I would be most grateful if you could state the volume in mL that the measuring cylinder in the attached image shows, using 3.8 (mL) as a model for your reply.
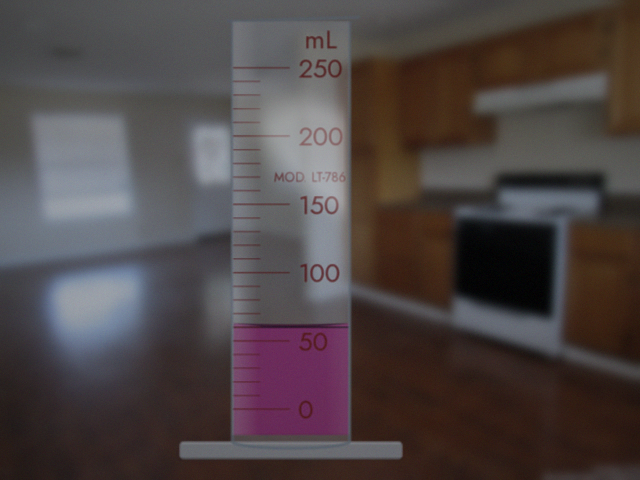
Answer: 60 (mL)
